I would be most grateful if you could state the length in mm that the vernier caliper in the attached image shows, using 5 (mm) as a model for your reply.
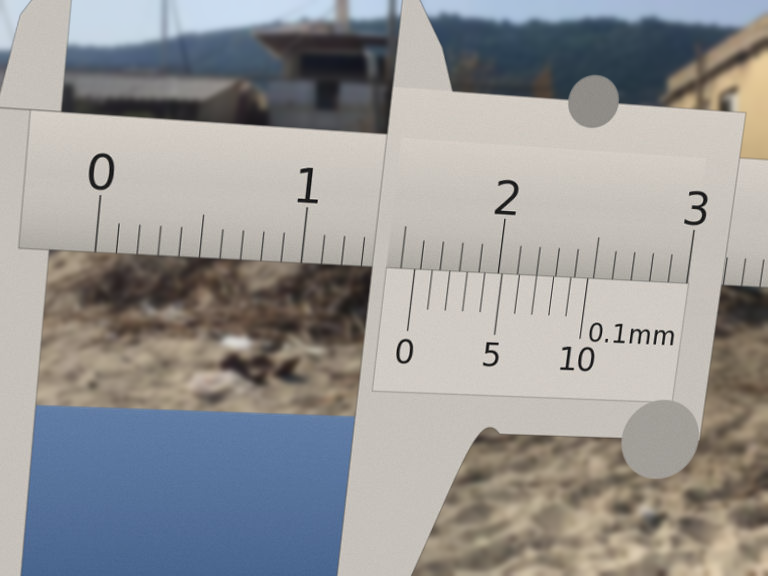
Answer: 15.7 (mm)
